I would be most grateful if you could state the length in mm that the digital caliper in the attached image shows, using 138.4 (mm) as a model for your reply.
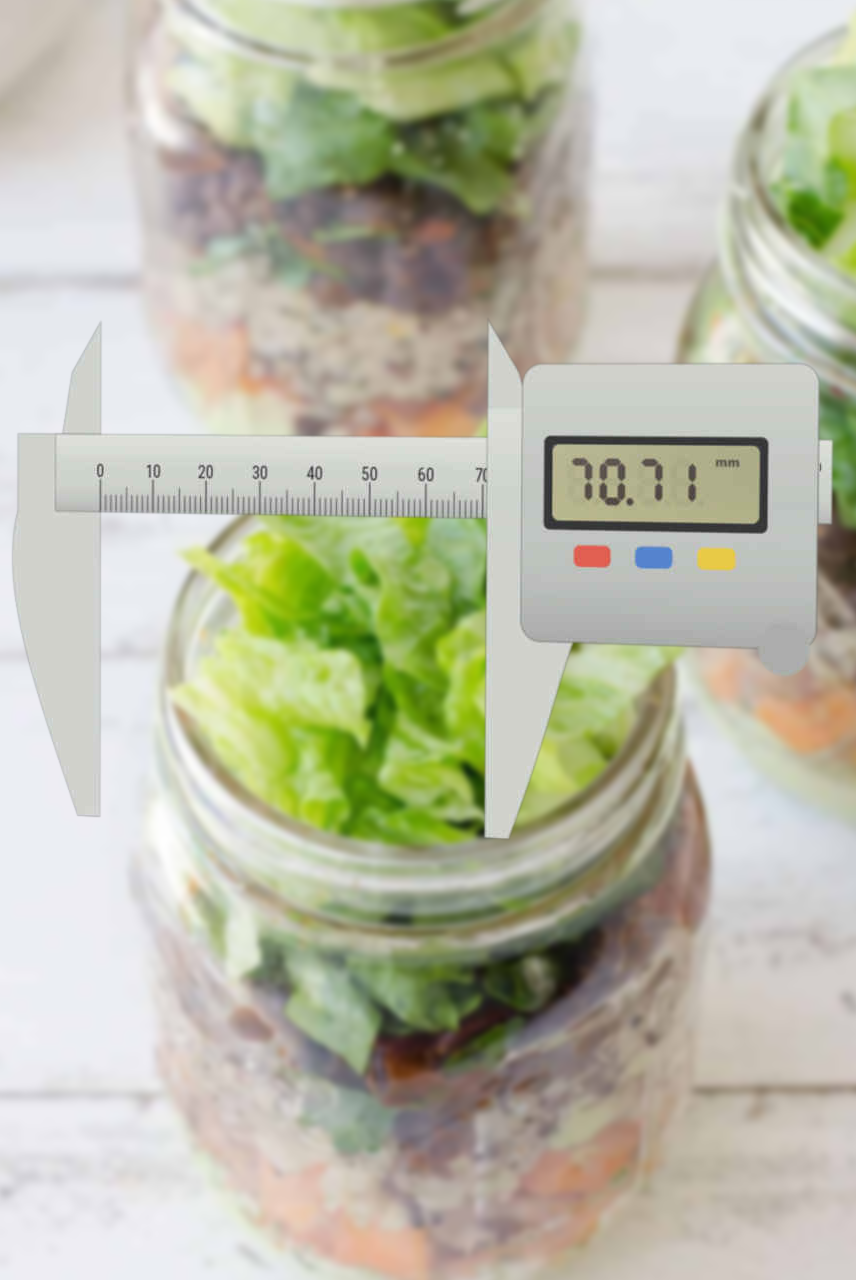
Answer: 70.71 (mm)
